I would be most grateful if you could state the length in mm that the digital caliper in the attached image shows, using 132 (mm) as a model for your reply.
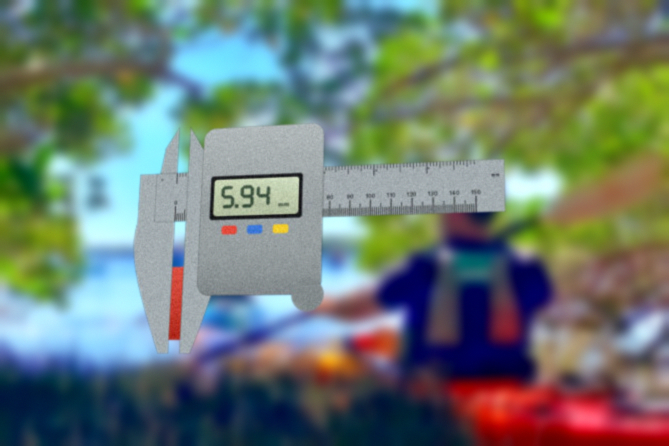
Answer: 5.94 (mm)
